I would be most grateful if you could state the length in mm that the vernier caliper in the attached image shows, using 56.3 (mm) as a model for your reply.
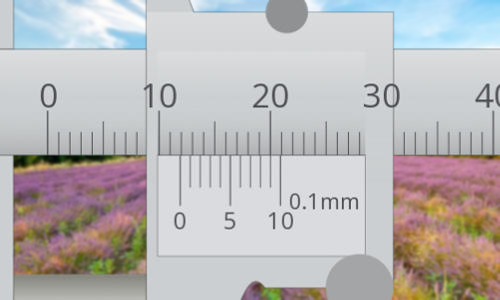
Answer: 11.9 (mm)
